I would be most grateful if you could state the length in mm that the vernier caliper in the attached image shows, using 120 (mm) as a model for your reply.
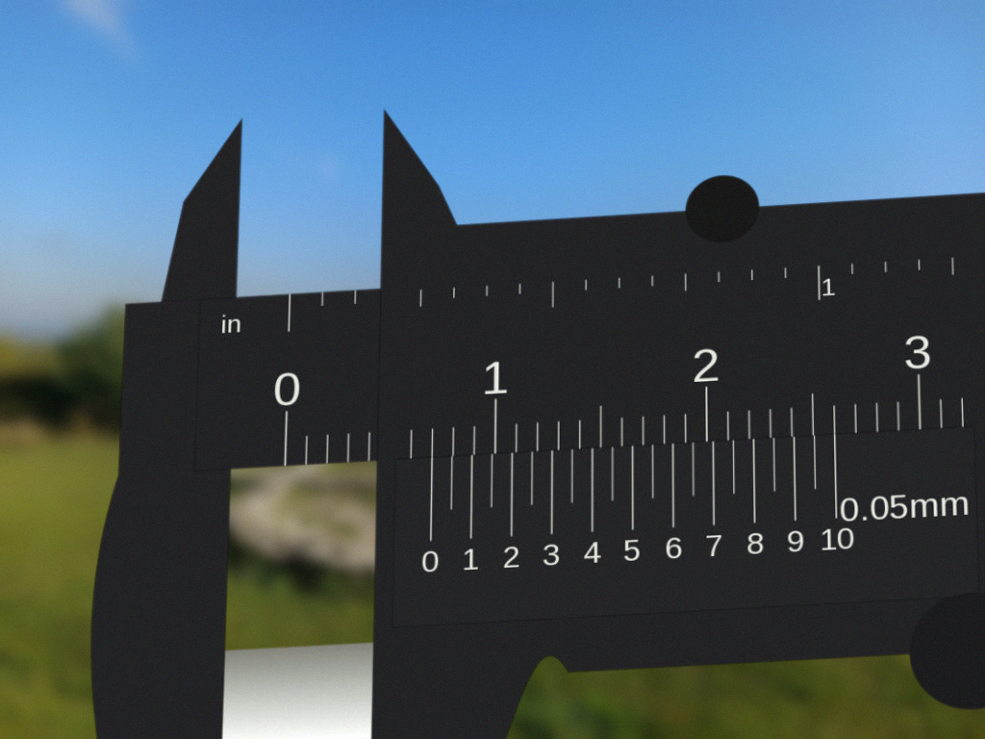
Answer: 7.0 (mm)
